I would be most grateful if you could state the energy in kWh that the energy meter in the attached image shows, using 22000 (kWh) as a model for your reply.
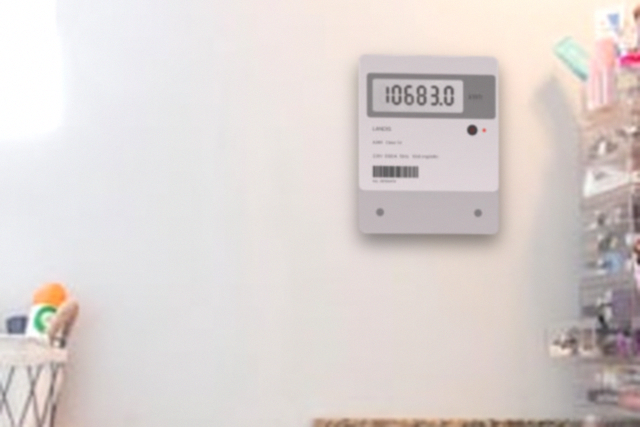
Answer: 10683.0 (kWh)
